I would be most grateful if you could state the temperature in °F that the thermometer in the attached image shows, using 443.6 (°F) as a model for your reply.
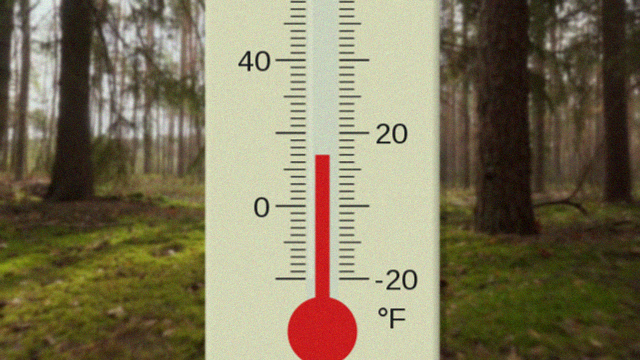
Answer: 14 (°F)
